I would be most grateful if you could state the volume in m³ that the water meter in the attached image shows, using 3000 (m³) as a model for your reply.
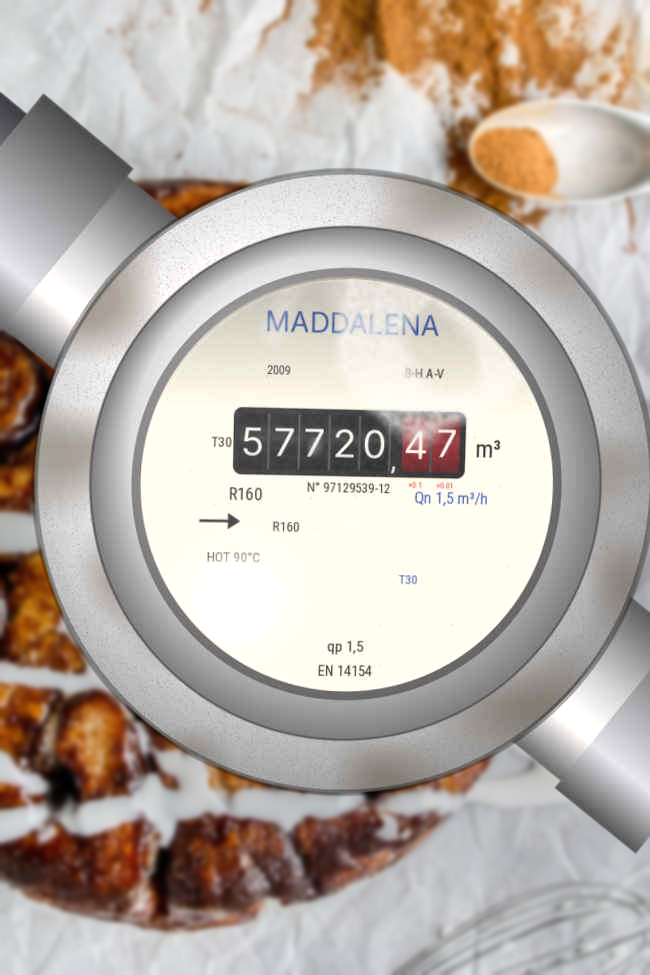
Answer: 57720.47 (m³)
